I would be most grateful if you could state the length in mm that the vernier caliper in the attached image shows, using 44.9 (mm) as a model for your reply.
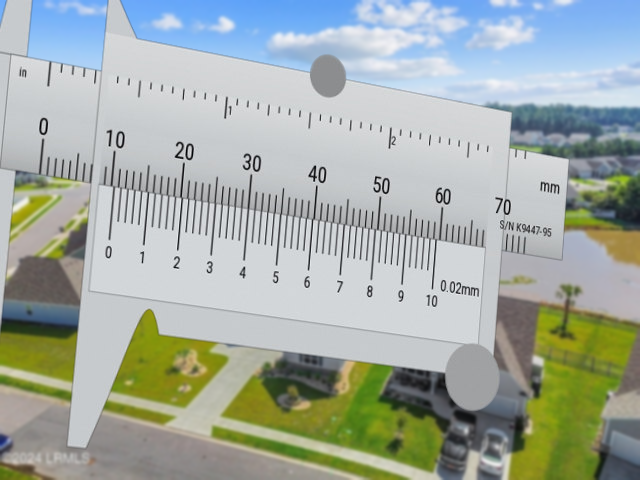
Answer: 10.4 (mm)
